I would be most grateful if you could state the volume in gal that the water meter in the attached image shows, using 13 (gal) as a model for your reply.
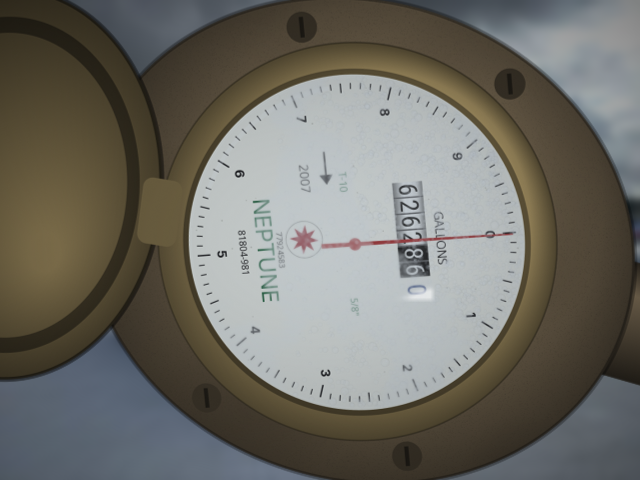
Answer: 6262860.0 (gal)
